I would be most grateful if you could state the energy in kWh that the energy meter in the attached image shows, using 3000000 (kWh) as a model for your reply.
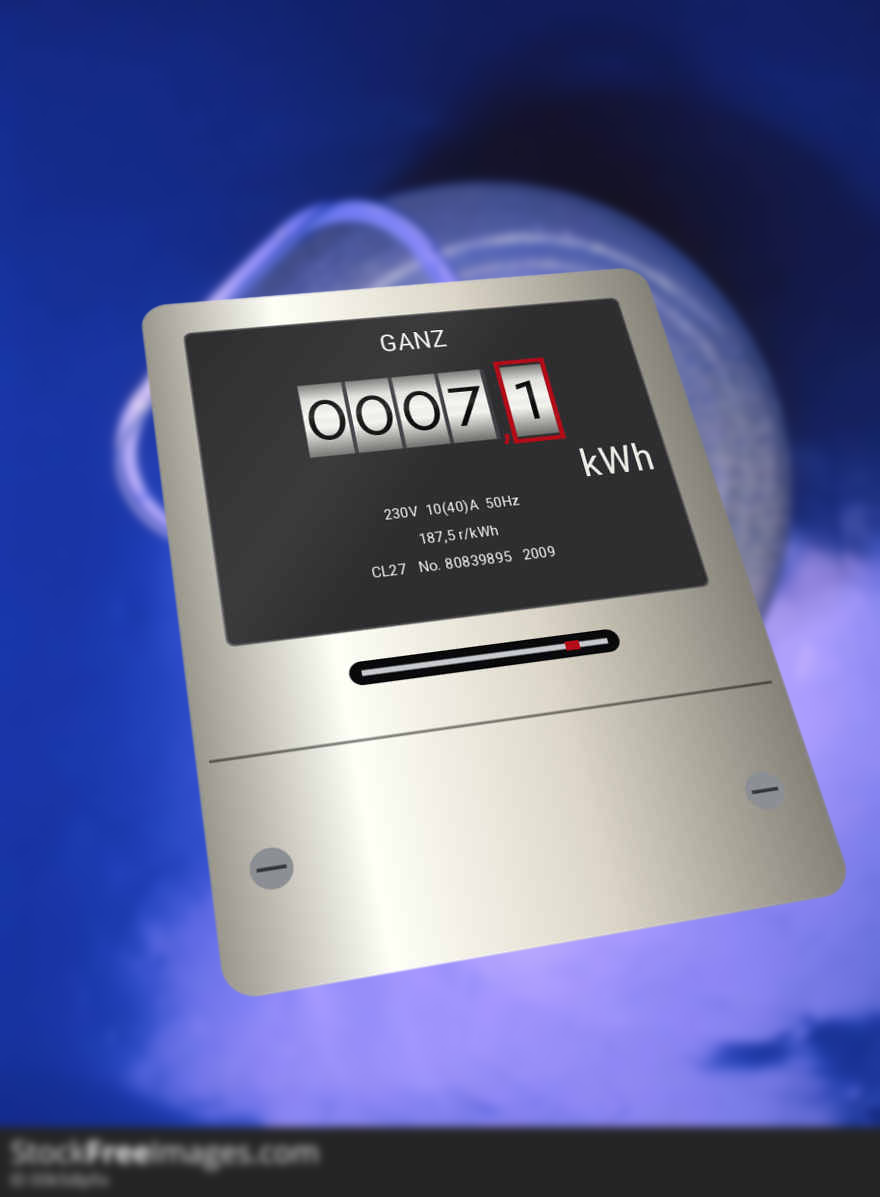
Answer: 7.1 (kWh)
